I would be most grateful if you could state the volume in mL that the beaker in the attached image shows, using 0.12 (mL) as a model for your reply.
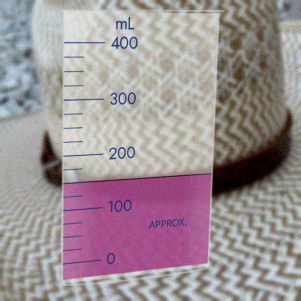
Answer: 150 (mL)
